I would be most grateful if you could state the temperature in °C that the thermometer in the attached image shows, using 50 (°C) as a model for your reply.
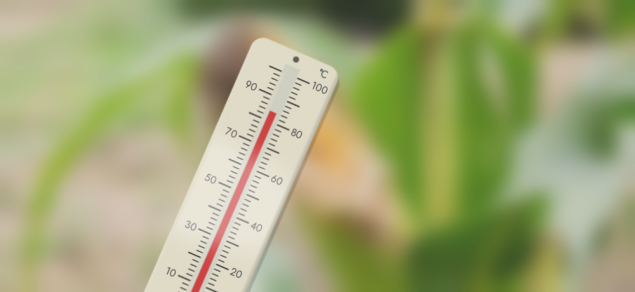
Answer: 84 (°C)
